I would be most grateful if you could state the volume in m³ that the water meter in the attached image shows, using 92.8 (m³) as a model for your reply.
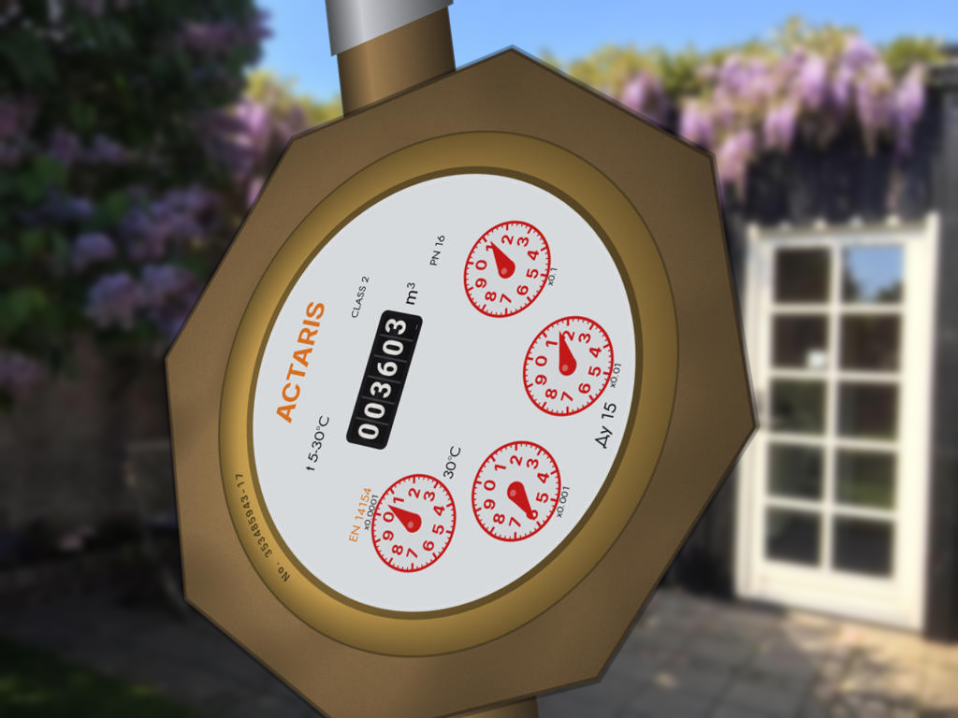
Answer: 3603.1160 (m³)
